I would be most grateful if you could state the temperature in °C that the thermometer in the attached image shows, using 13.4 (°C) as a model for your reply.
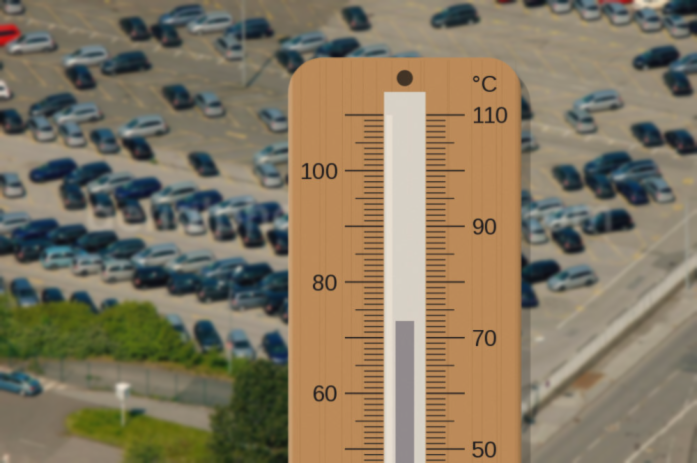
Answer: 73 (°C)
